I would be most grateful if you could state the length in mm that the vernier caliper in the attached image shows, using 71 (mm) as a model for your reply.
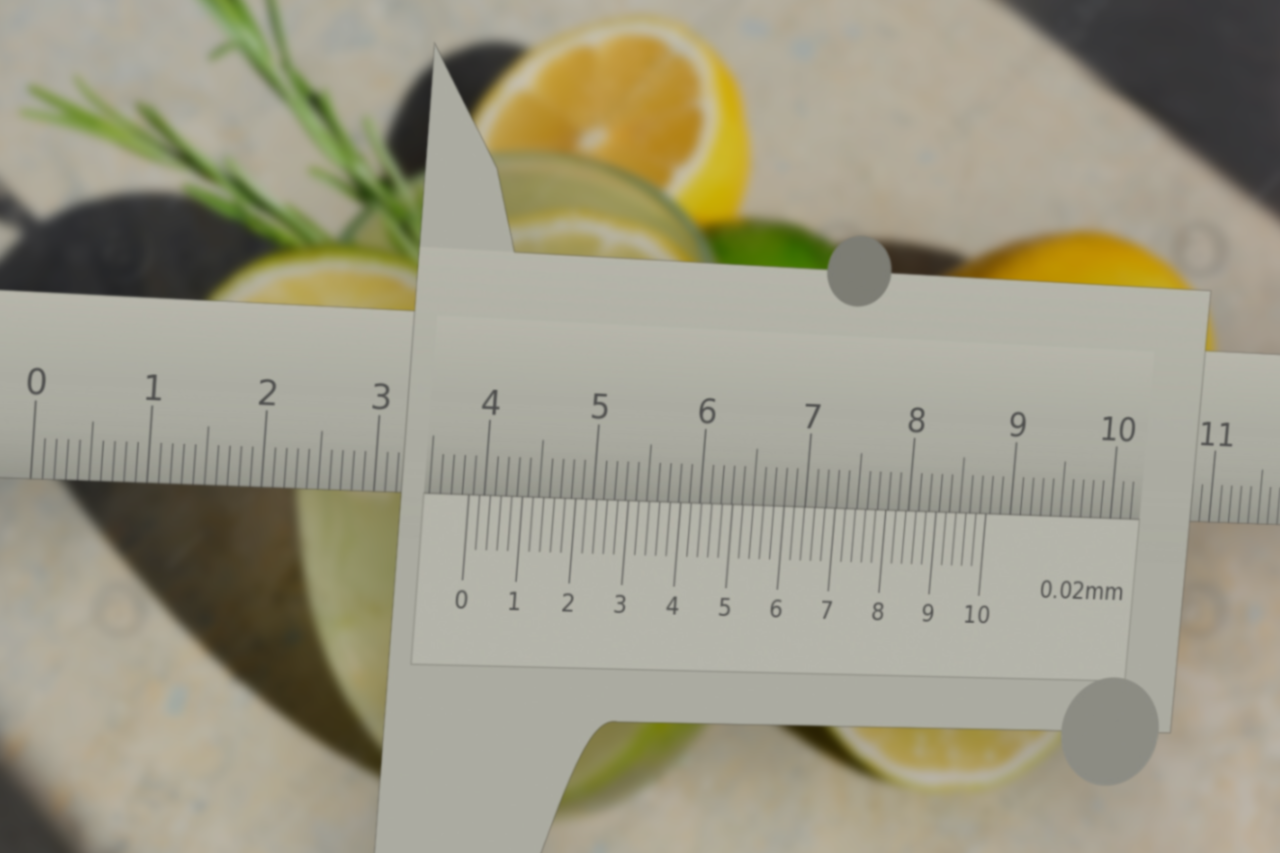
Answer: 38.6 (mm)
